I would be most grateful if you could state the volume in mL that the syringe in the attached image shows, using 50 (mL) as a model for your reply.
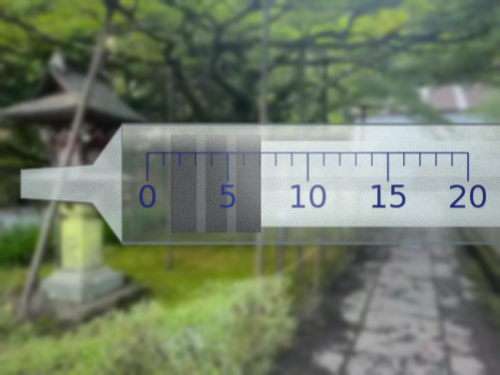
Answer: 1.5 (mL)
